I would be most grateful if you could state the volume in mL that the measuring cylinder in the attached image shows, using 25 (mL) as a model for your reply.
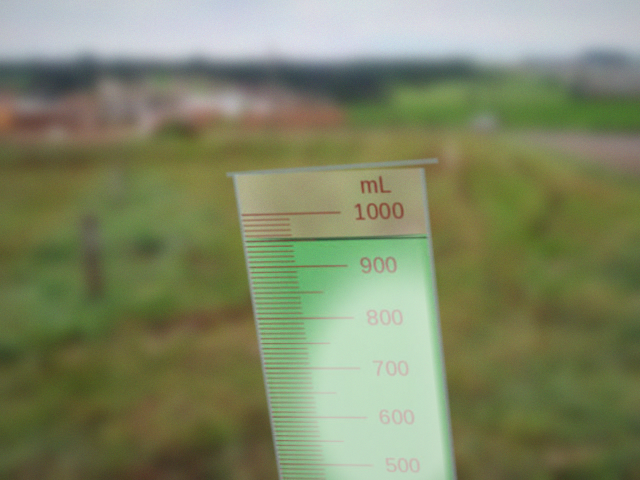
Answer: 950 (mL)
